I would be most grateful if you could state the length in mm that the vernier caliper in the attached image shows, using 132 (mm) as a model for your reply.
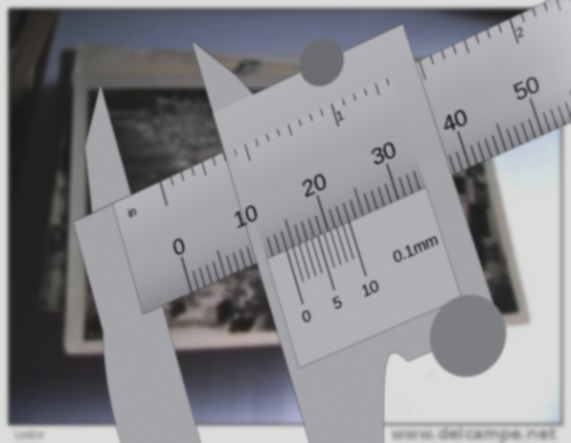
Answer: 14.0 (mm)
